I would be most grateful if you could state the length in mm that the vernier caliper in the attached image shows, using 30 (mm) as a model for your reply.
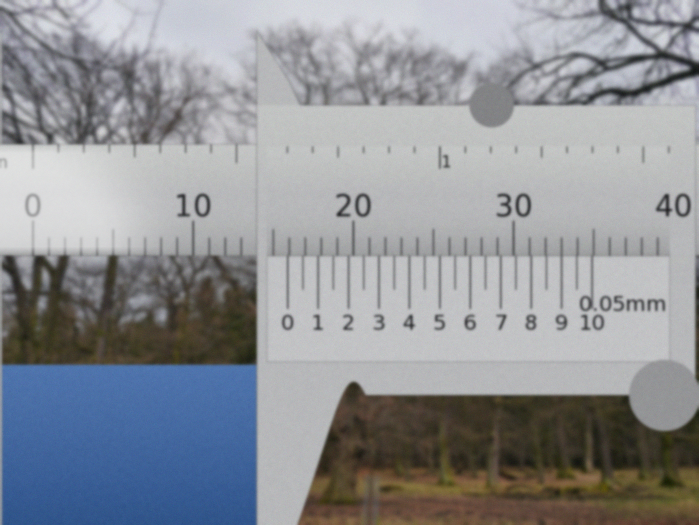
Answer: 15.9 (mm)
